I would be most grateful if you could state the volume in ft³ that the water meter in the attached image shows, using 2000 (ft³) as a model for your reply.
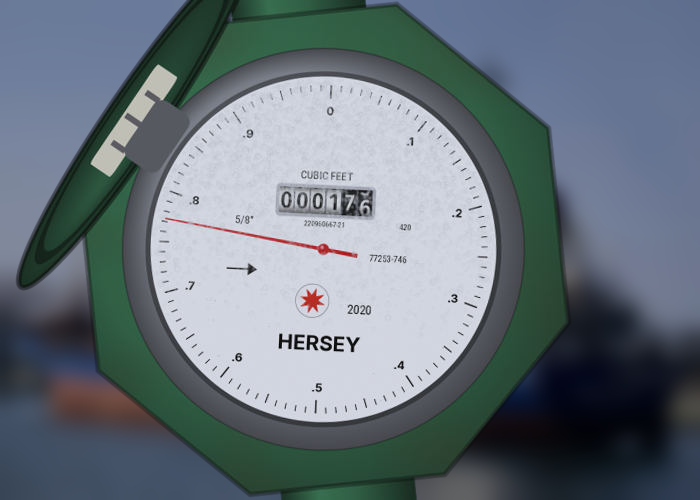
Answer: 175.77 (ft³)
